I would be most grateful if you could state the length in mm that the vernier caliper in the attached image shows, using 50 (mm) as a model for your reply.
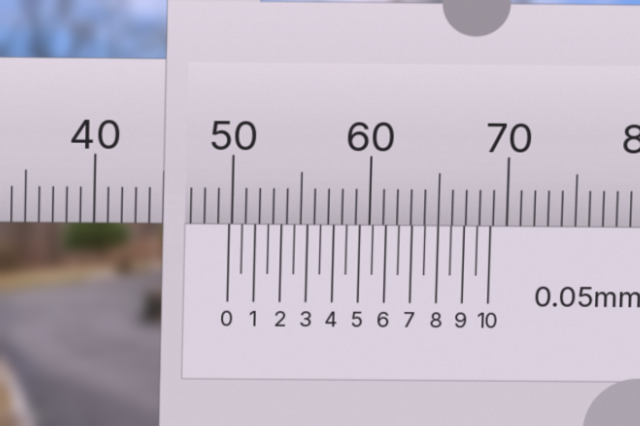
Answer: 49.8 (mm)
